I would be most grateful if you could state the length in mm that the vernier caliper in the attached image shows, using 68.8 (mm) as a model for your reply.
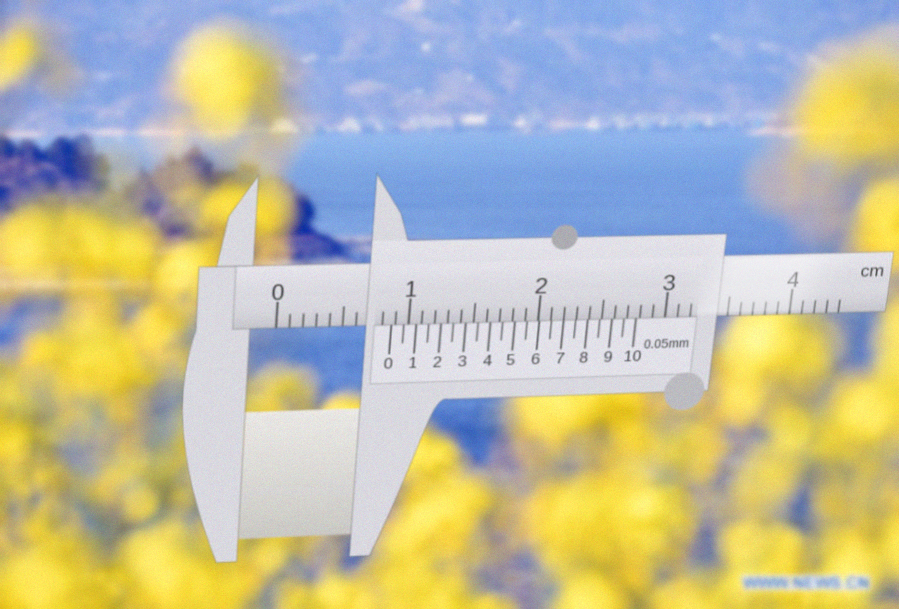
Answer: 8.7 (mm)
